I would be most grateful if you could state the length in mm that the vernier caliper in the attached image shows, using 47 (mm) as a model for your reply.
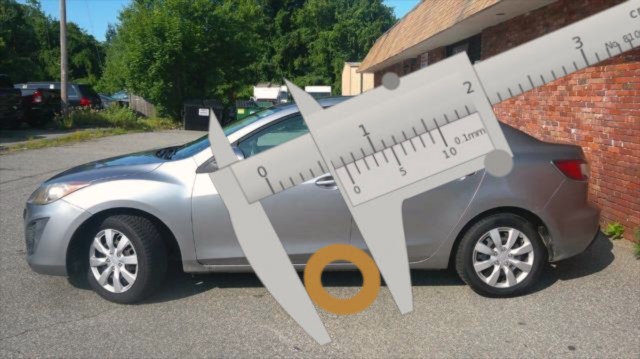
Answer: 7.0 (mm)
